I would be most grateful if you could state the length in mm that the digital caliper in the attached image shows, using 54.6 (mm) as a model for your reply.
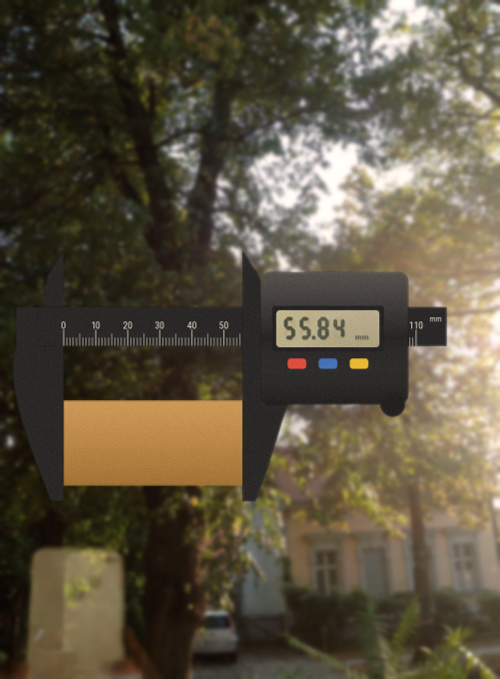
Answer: 55.84 (mm)
